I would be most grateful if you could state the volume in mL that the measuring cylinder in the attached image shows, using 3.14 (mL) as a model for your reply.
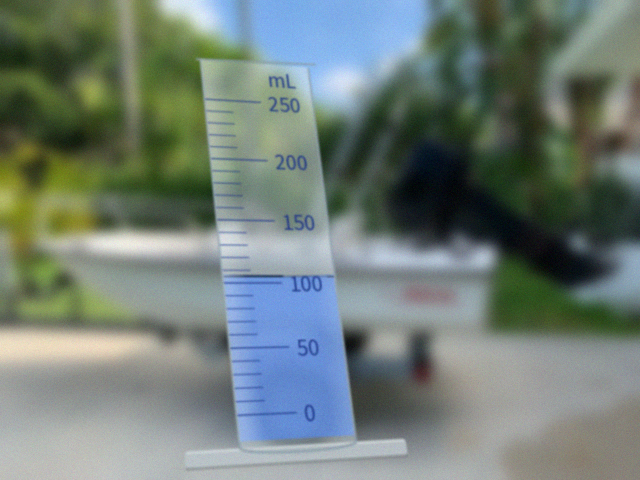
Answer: 105 (mL)
